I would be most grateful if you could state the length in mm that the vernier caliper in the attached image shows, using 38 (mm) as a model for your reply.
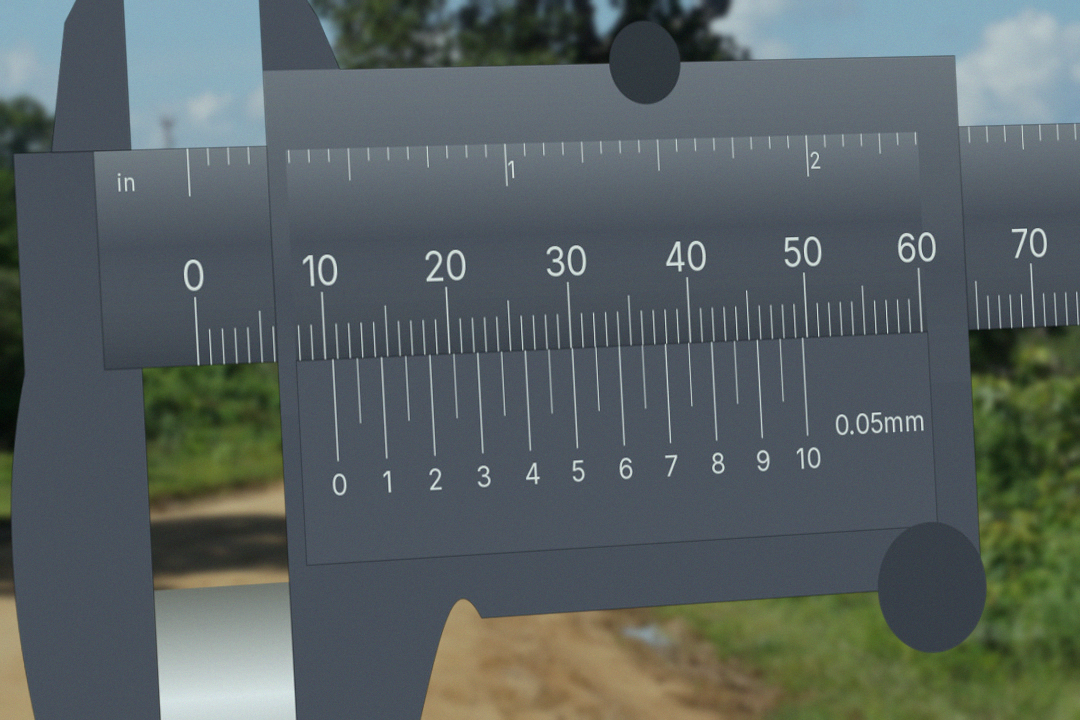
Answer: 10.6 (mm)
